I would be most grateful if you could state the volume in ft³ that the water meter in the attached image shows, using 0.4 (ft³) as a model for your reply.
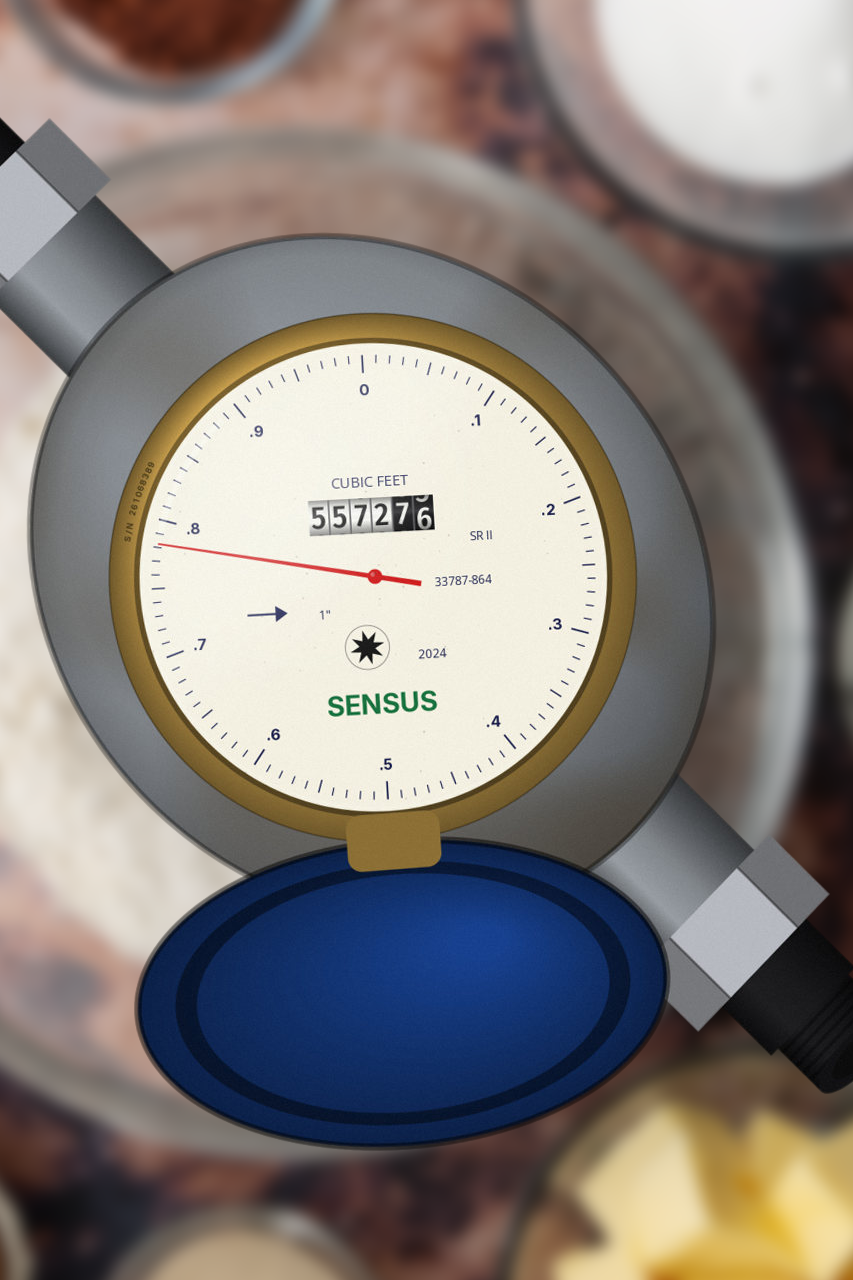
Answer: 557275.78 (ft³)
